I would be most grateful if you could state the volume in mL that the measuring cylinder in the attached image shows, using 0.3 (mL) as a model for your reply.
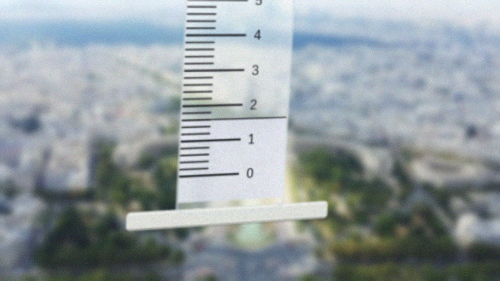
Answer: 1.6 (mL)
